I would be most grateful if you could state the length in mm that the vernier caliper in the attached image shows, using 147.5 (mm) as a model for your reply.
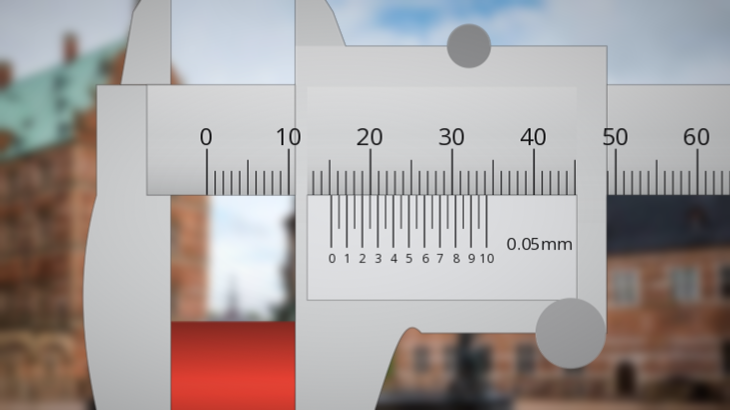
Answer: 15.2 (mm)
